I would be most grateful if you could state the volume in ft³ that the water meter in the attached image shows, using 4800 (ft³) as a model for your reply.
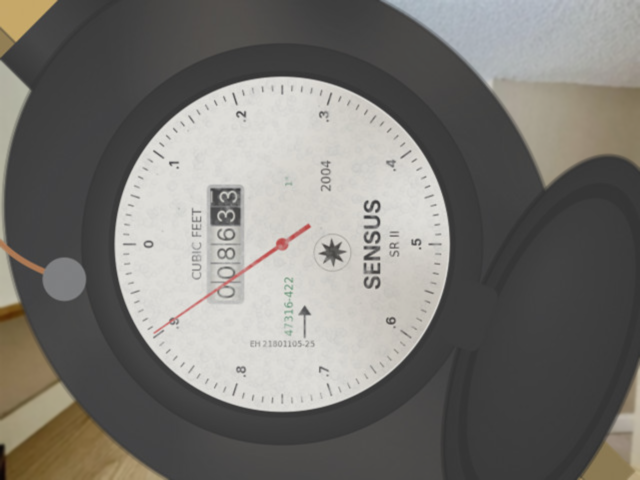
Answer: 8632.90 (ft³)
